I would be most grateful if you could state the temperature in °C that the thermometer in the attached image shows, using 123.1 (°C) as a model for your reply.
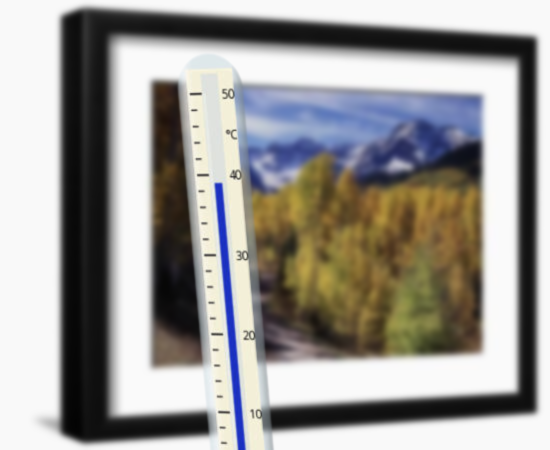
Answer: 39 (°C)
